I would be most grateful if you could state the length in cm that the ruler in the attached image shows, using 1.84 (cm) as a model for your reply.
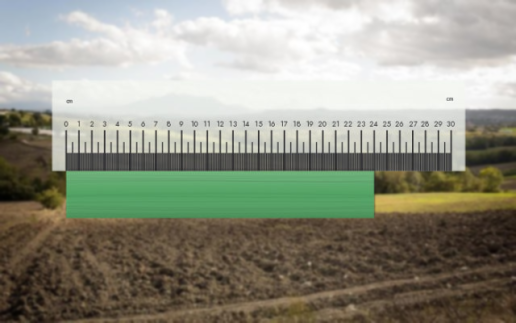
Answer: 24 (cm)
